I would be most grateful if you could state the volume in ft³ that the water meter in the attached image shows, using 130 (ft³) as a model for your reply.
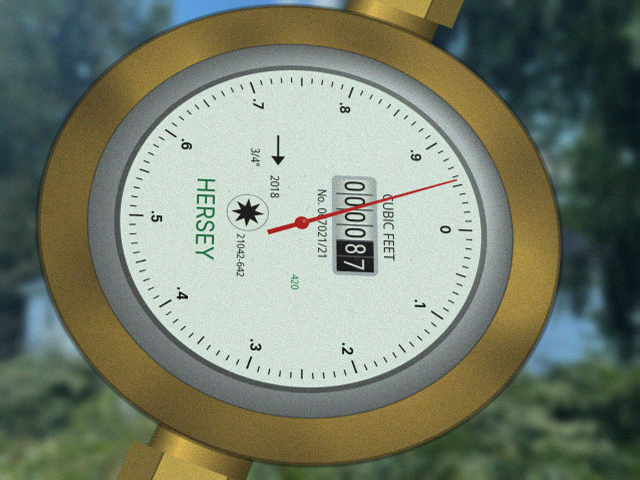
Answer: 86.94 (ft³)
